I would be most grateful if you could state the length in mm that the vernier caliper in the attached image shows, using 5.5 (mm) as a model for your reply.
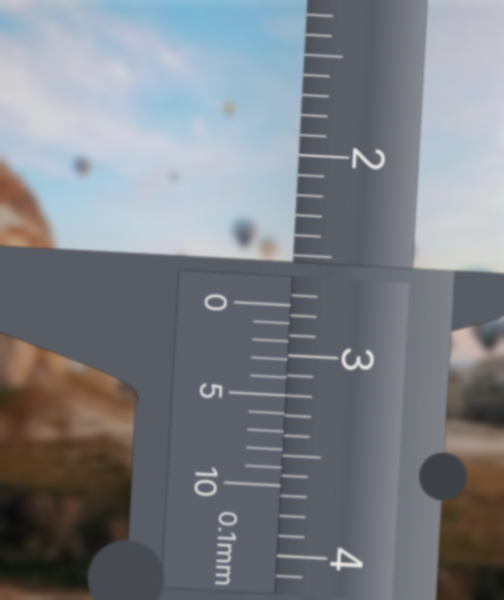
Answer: 27.5 (mm)
